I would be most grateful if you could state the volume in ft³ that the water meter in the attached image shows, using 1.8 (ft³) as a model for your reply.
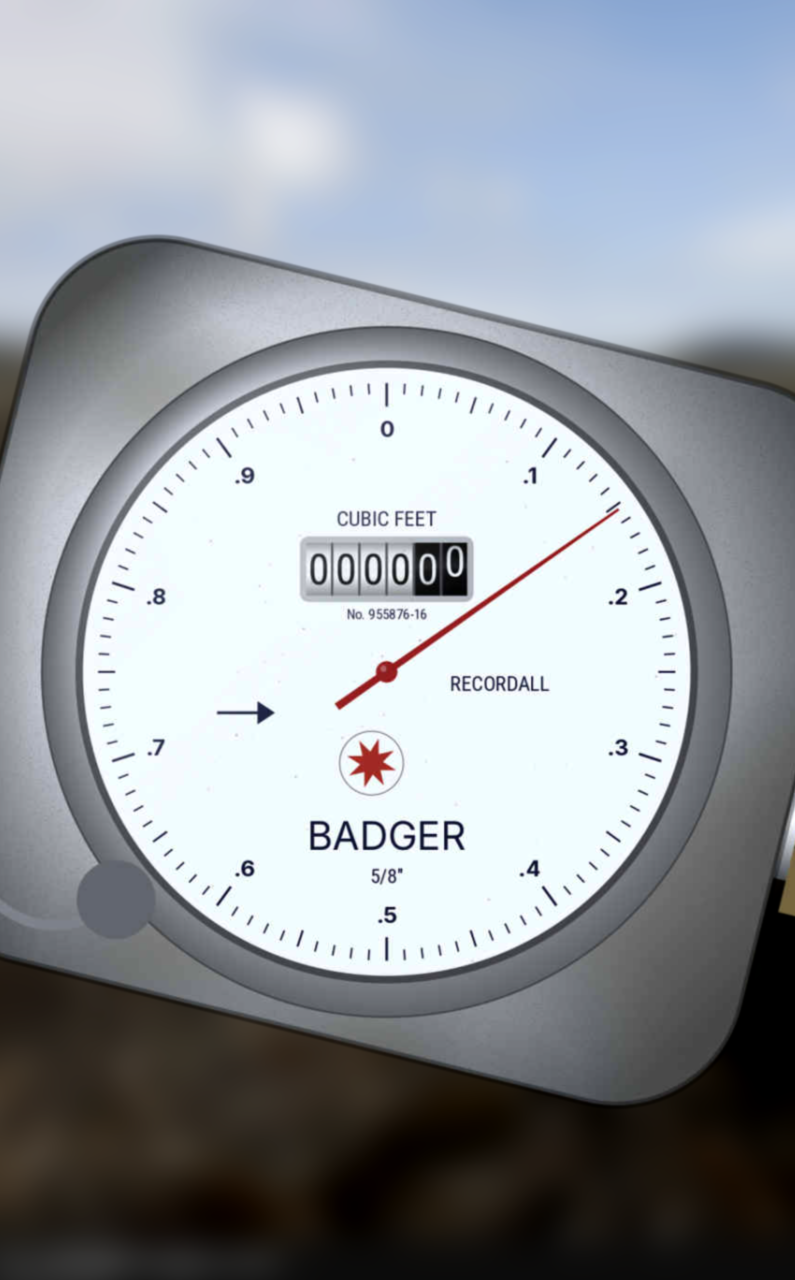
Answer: 0.15 (ft³)
